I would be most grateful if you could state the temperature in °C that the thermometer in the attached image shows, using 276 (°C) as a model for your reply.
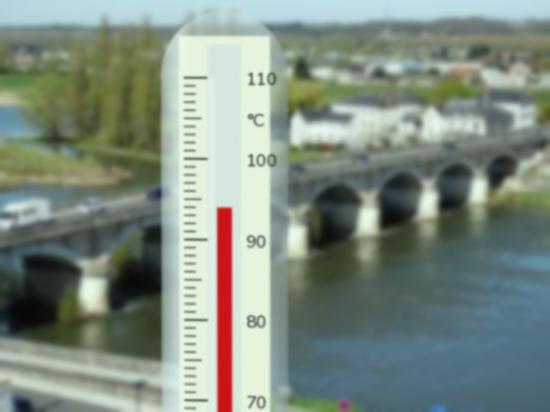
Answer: 94 (°C)
